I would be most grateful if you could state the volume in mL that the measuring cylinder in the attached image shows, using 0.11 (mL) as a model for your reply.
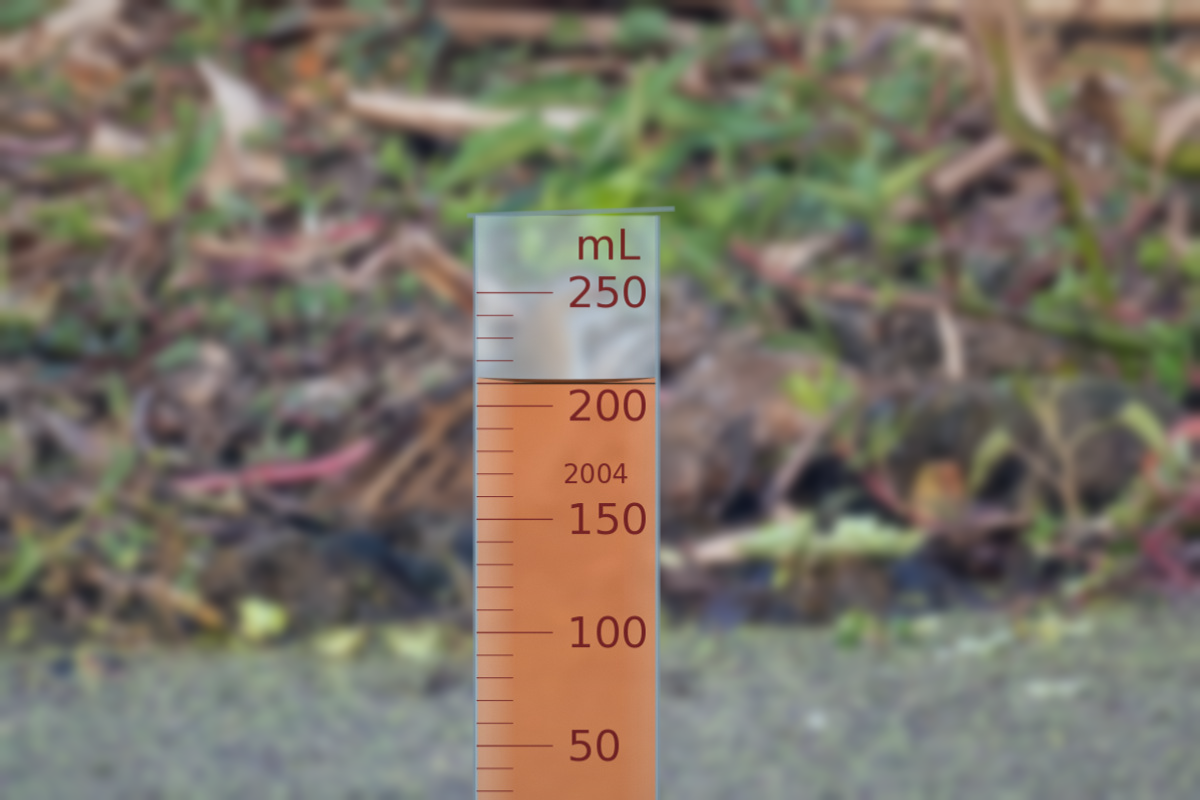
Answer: 210 (mL)
